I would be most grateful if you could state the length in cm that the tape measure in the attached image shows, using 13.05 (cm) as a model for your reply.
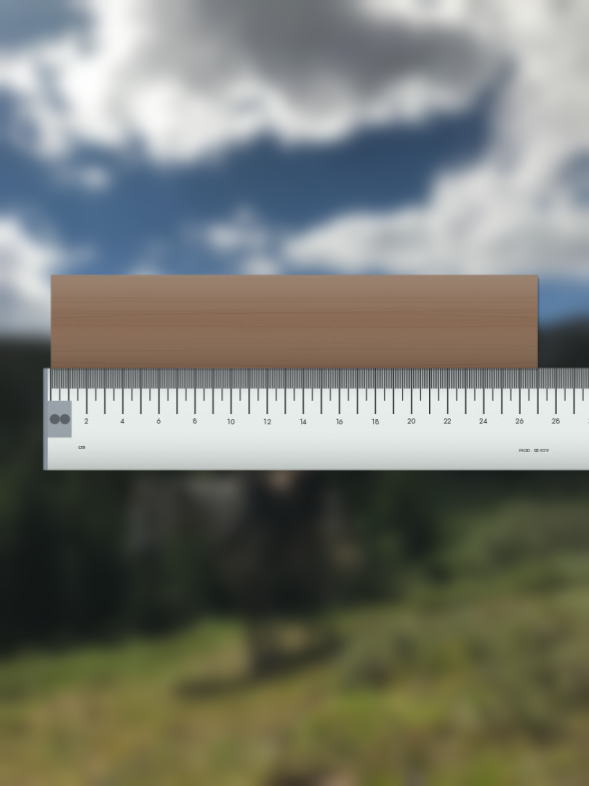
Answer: 27 (cm)
